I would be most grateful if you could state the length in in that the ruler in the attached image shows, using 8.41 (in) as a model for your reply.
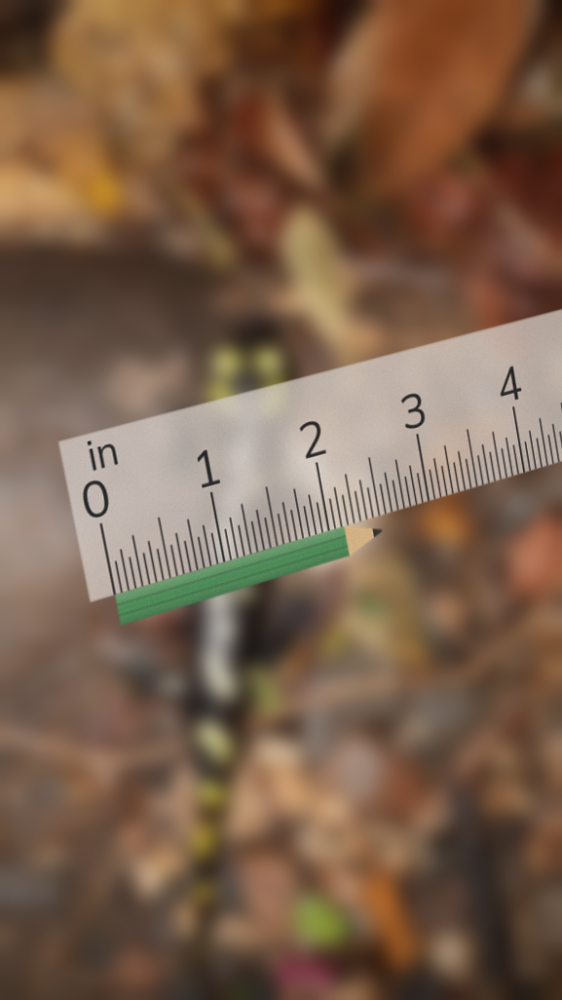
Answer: 2.5 (in)
